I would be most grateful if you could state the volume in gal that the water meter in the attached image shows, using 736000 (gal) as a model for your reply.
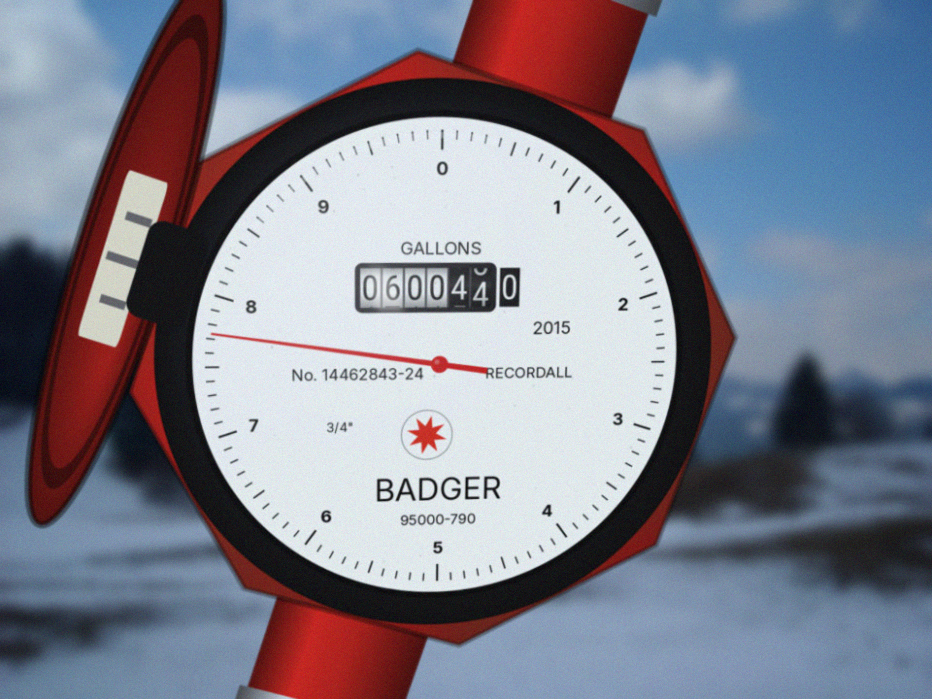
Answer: 600437.7 (gal)
